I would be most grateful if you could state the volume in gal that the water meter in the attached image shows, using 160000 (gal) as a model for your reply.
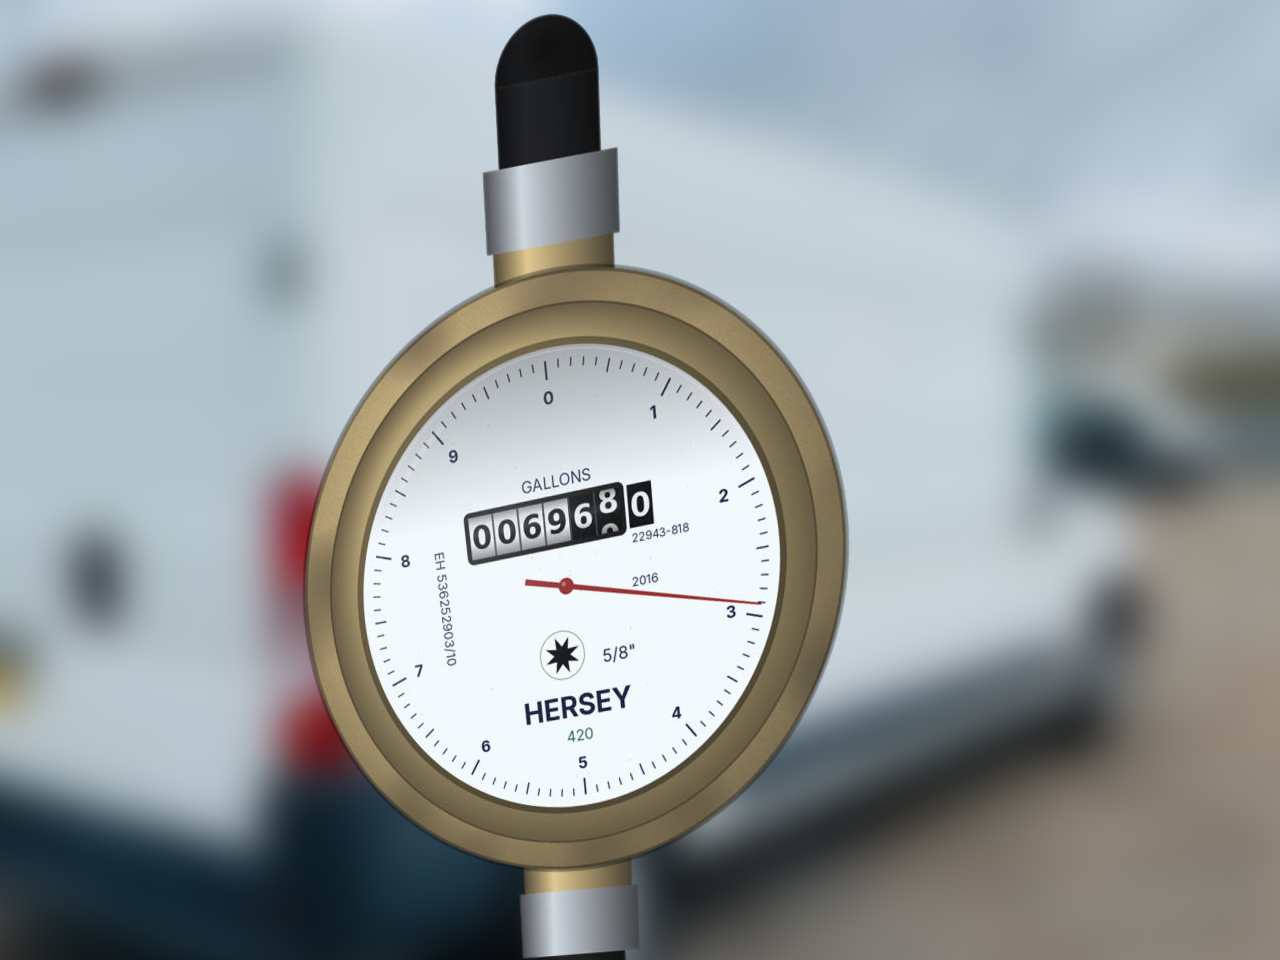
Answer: 69682.9 (gal)
